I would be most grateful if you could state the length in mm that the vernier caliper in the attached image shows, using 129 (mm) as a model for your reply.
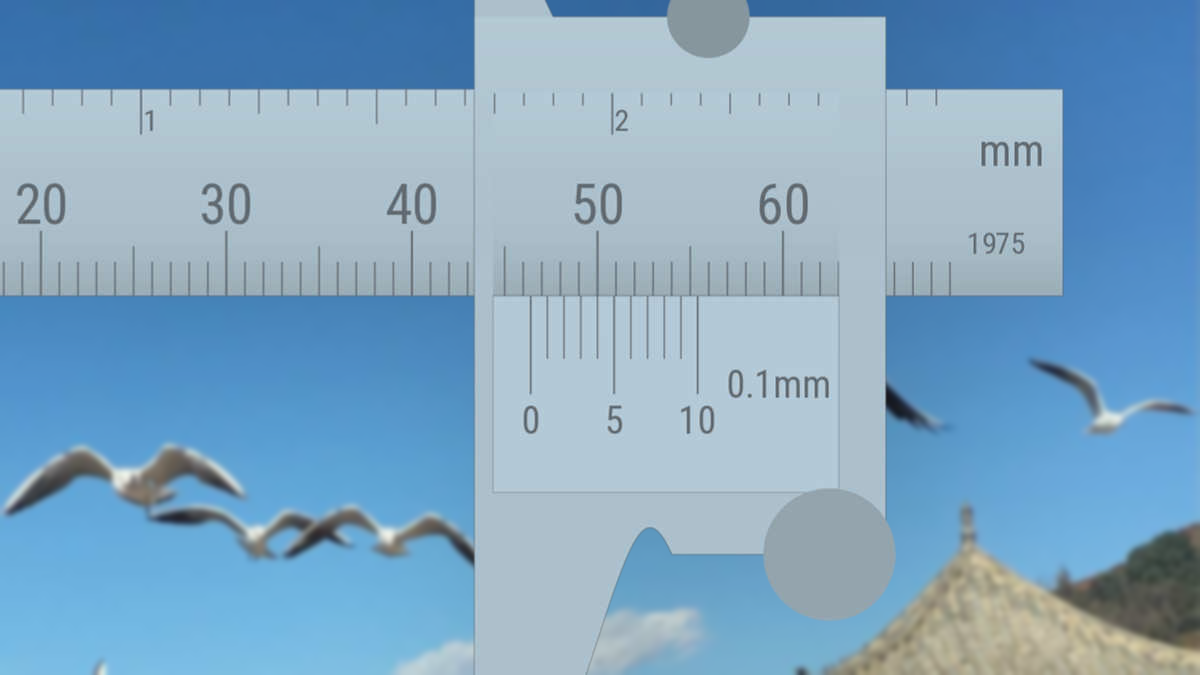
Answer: 46.4 (mm)
